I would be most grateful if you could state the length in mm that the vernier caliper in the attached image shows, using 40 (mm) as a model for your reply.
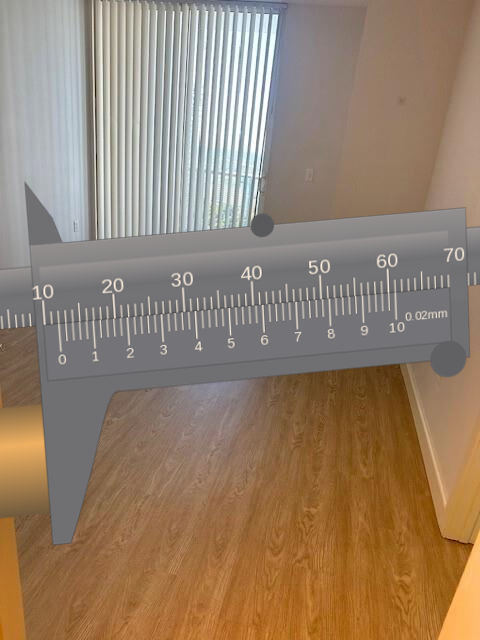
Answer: 12.0 (mm)
